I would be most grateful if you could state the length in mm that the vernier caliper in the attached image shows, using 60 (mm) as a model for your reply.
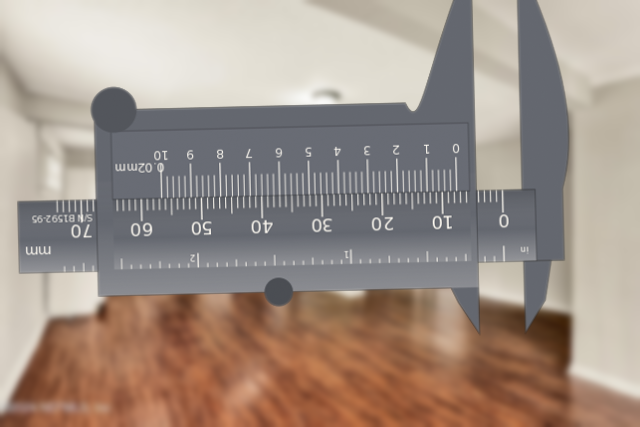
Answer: 7.6 (mm)
